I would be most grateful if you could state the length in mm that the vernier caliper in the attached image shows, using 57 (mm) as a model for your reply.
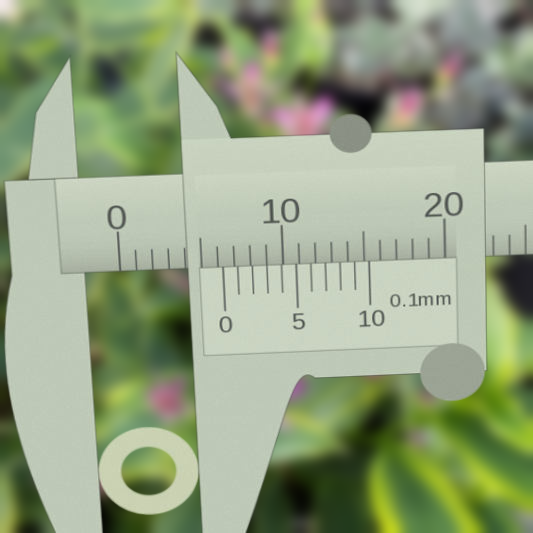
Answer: 6.3 (mm)
